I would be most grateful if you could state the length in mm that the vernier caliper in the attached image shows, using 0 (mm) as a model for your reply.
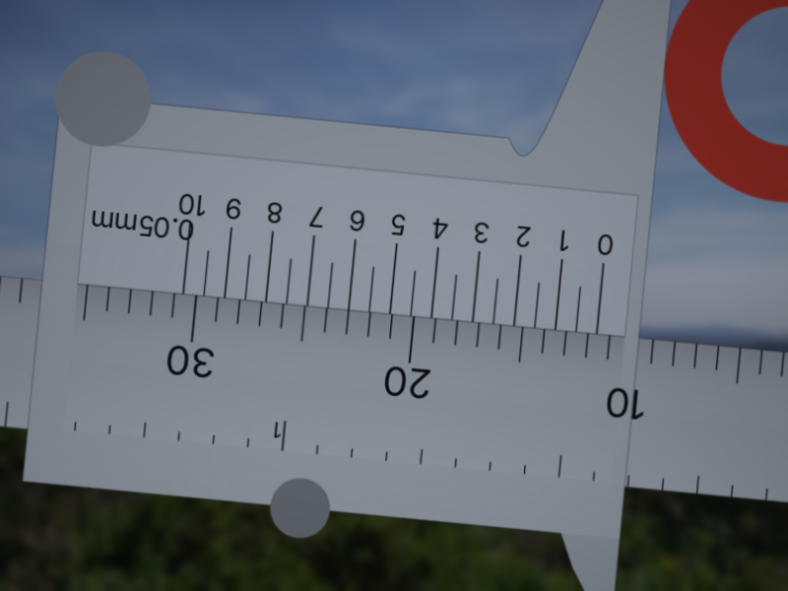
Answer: 11.6 (mm)
